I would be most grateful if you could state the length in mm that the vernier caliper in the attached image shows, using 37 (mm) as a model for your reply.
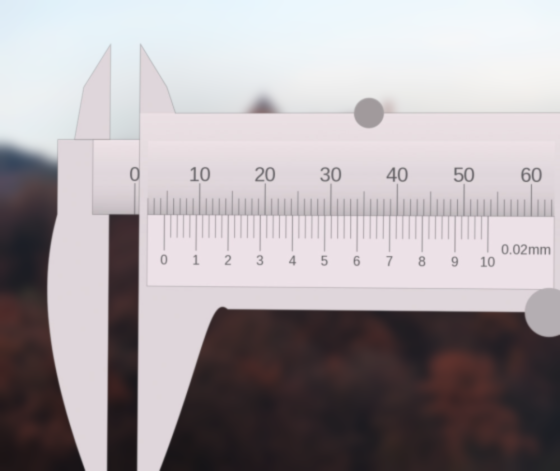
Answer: 4.6 (mm)
